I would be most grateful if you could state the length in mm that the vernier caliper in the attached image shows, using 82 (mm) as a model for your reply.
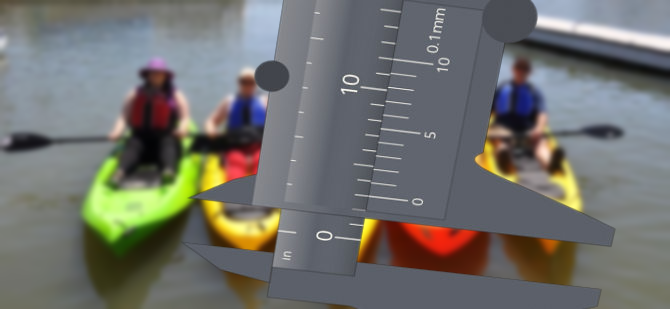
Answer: 3.0 (mm)
